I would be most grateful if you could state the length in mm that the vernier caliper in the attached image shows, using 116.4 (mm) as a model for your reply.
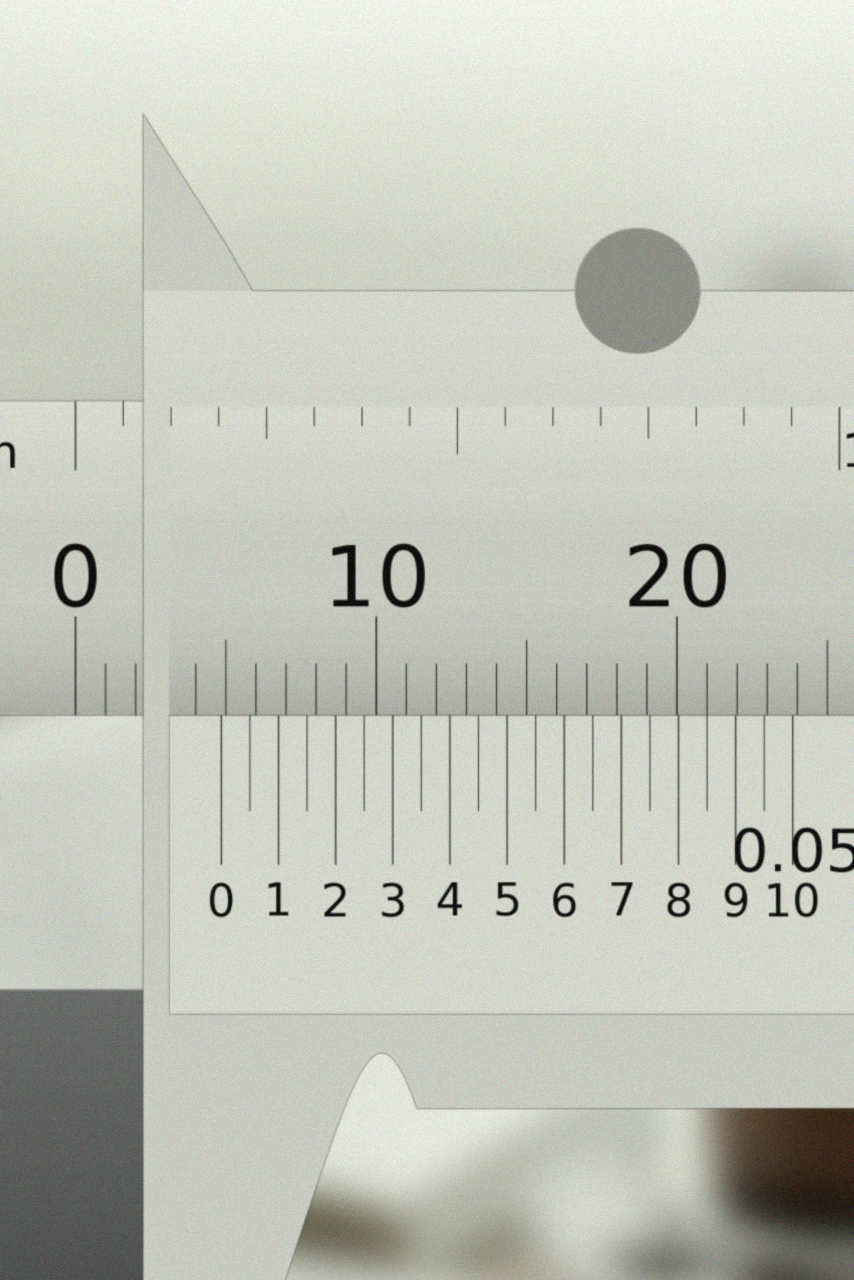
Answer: 4.85 (mm)
